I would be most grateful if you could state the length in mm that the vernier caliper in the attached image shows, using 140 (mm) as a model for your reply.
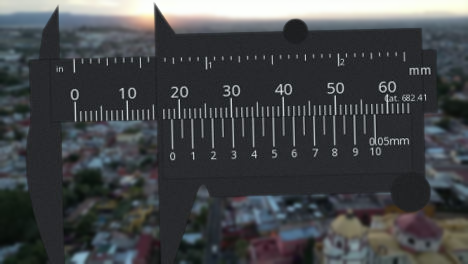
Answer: 18.5 (mm)
